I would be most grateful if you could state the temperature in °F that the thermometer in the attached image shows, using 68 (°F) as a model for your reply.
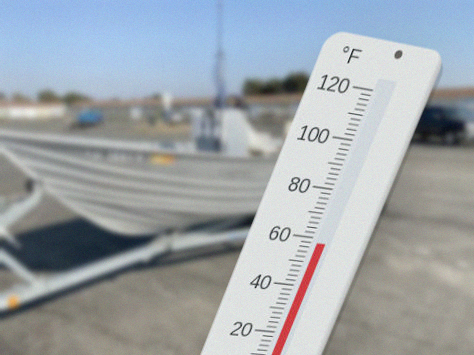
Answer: 58 (°F)
